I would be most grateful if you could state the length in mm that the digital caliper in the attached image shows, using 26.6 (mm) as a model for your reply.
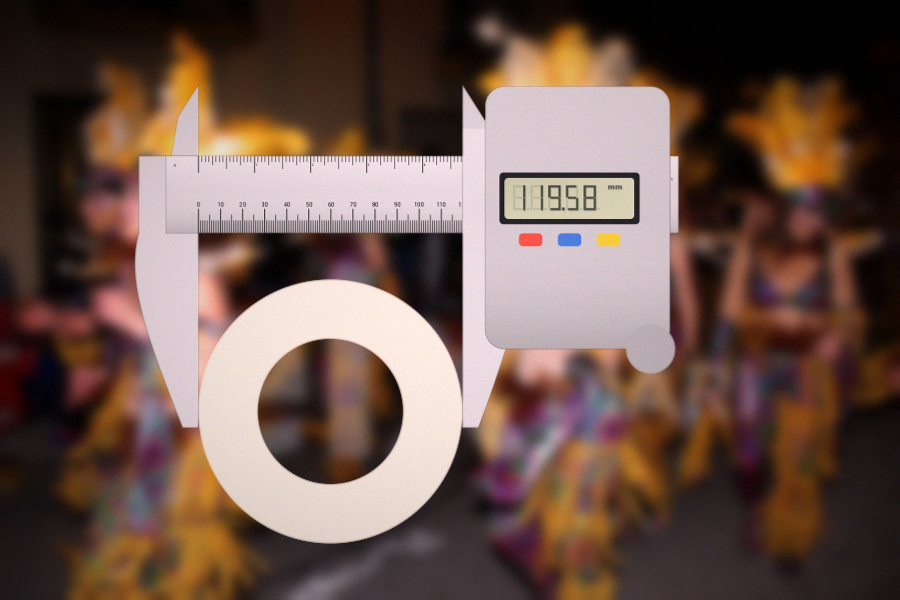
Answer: 119.58 (mm)
